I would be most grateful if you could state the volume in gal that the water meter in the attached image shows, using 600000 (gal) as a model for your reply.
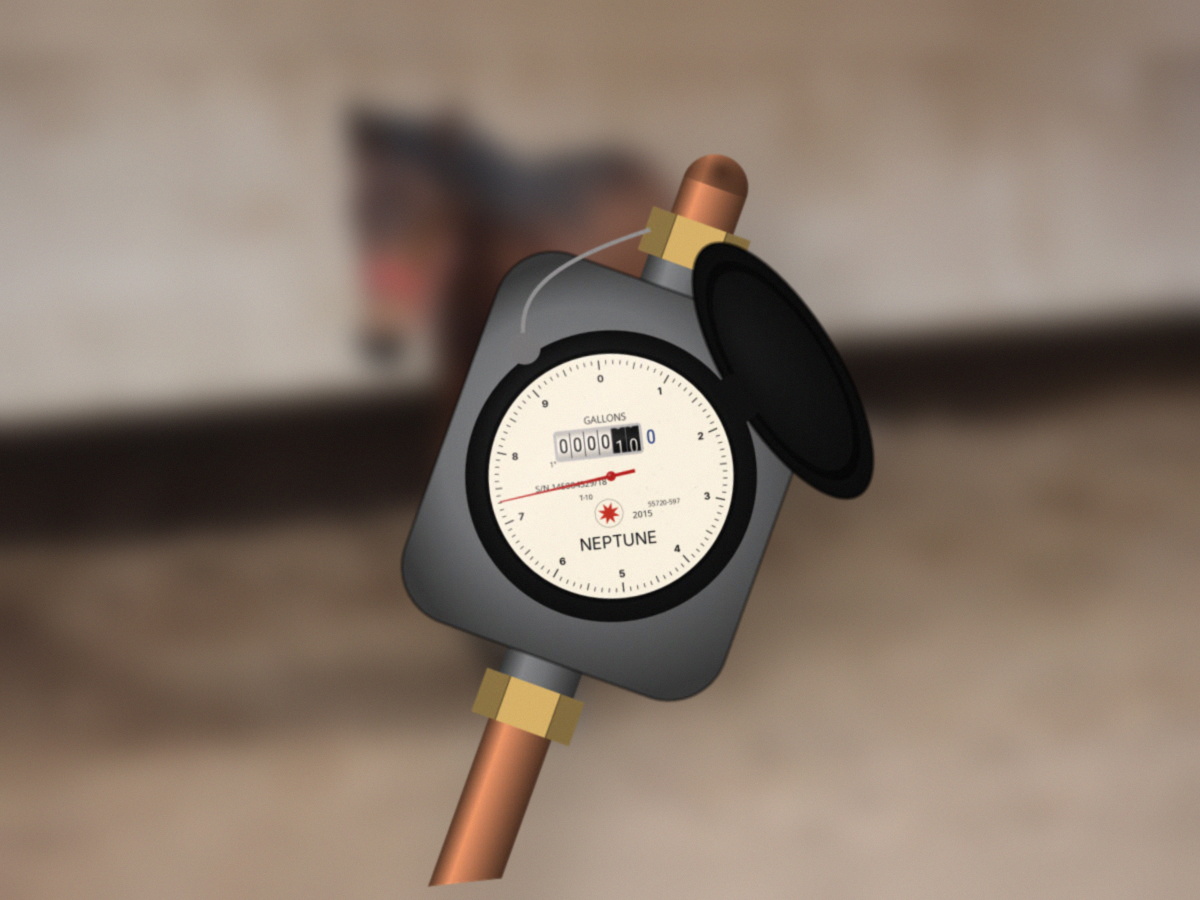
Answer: 97.3 (gal)
